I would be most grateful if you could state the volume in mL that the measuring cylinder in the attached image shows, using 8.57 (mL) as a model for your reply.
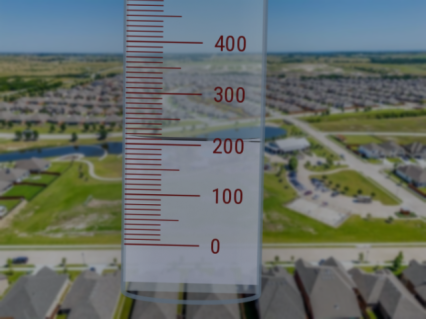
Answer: 210 (mL)
